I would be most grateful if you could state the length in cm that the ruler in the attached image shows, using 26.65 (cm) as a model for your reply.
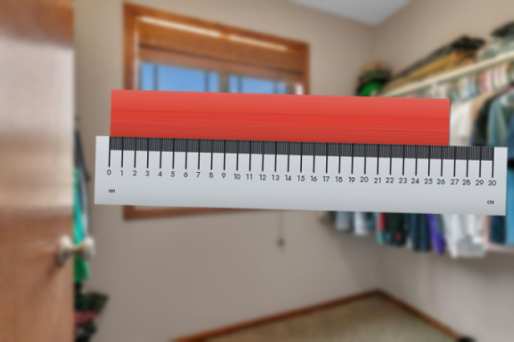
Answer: 26.5 (cm)
